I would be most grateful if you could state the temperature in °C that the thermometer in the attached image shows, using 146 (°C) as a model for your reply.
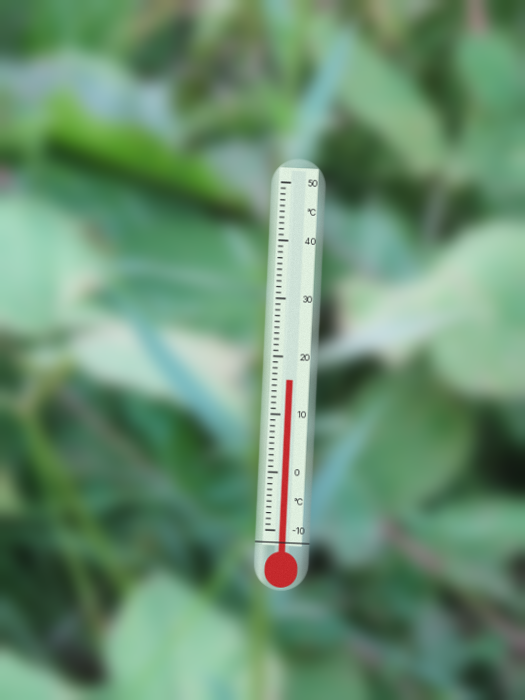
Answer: 16 (°C)
